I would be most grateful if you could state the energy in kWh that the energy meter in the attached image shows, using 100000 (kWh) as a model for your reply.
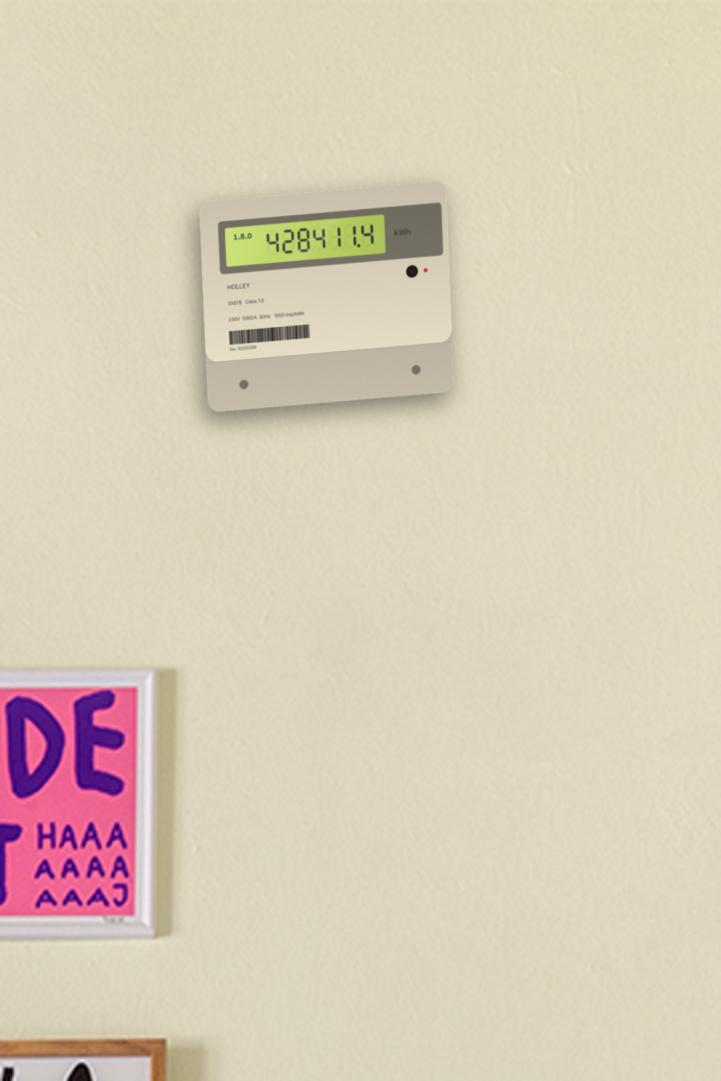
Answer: 428411.4 (kWh)
